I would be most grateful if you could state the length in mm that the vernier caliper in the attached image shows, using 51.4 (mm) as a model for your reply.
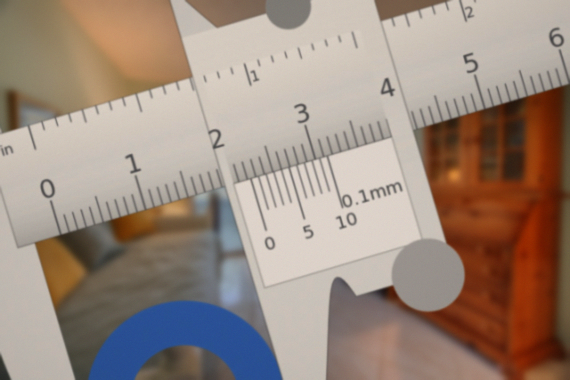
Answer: 22.4 (mm)
